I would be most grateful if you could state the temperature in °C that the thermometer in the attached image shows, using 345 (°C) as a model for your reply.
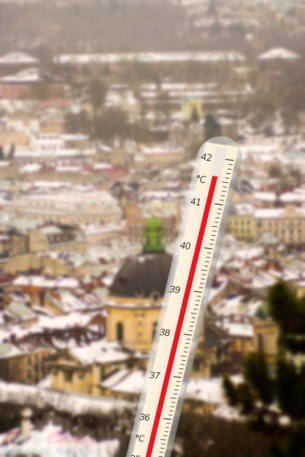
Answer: 41.6 (°C)
